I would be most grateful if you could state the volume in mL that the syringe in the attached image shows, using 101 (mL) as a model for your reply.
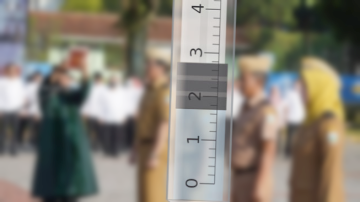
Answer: 1.7 (mL)
